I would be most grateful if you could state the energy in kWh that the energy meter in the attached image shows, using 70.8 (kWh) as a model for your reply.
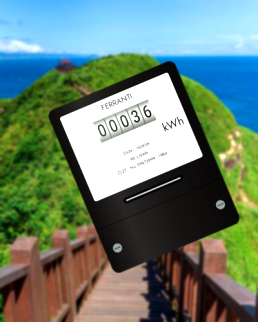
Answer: 36 (kWh)
